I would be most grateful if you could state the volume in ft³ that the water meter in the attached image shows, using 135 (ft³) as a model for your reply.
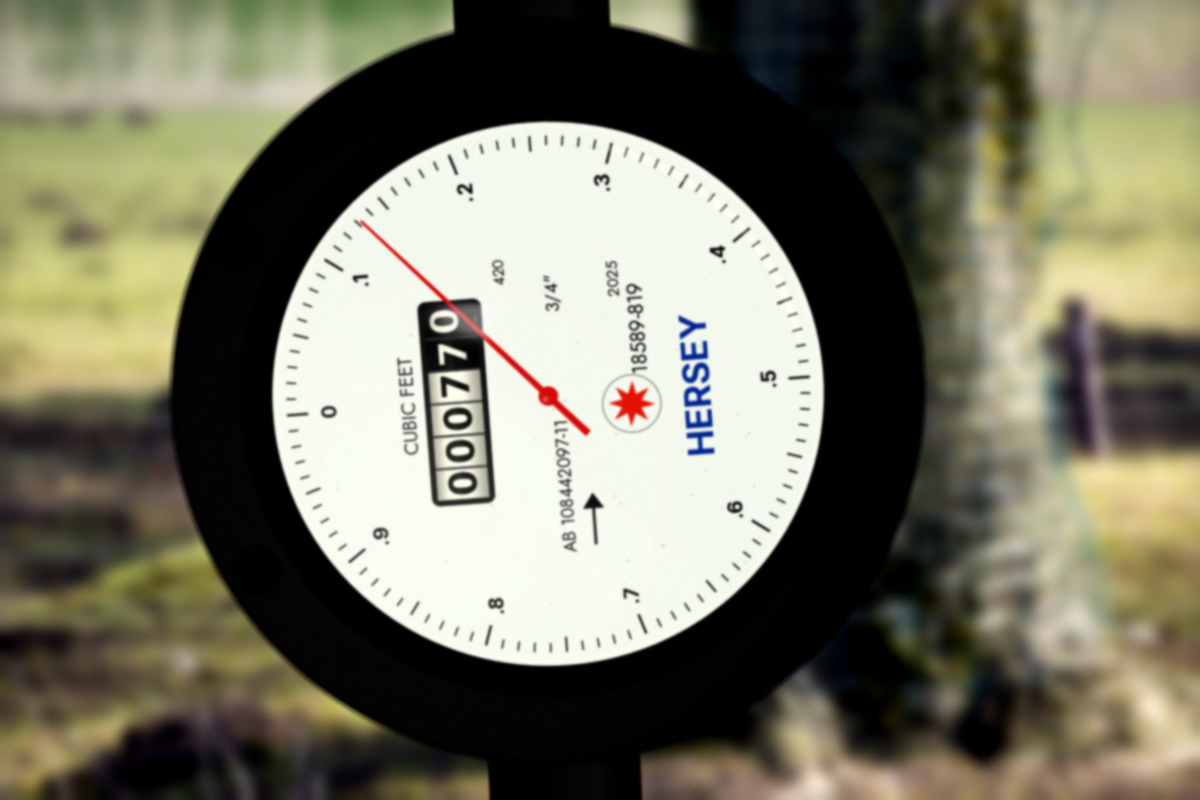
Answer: 770.13 (ft³)
